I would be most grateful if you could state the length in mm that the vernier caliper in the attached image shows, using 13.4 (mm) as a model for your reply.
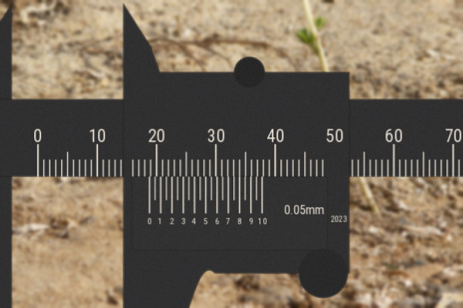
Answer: 18.8 (mm)
